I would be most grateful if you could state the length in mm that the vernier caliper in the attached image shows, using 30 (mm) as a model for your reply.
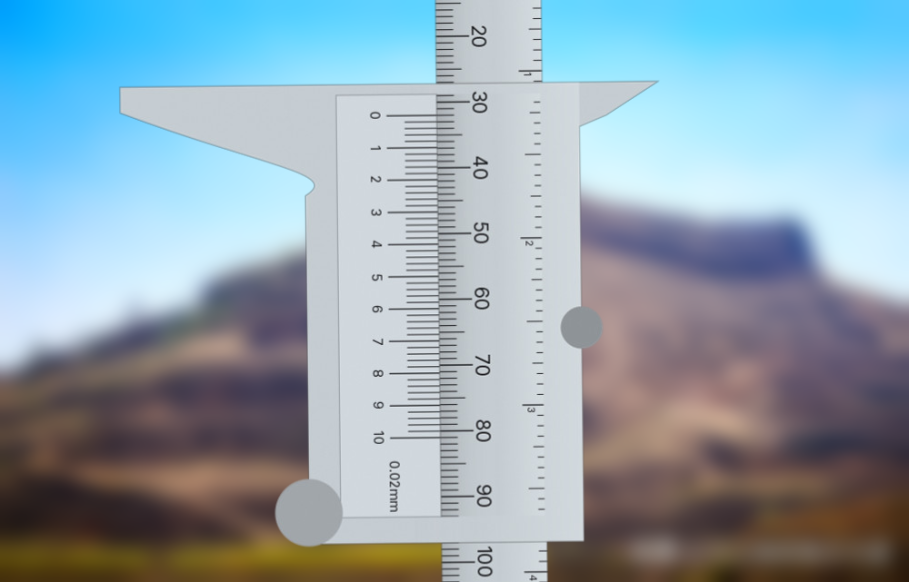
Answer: 32.0 (mm)
